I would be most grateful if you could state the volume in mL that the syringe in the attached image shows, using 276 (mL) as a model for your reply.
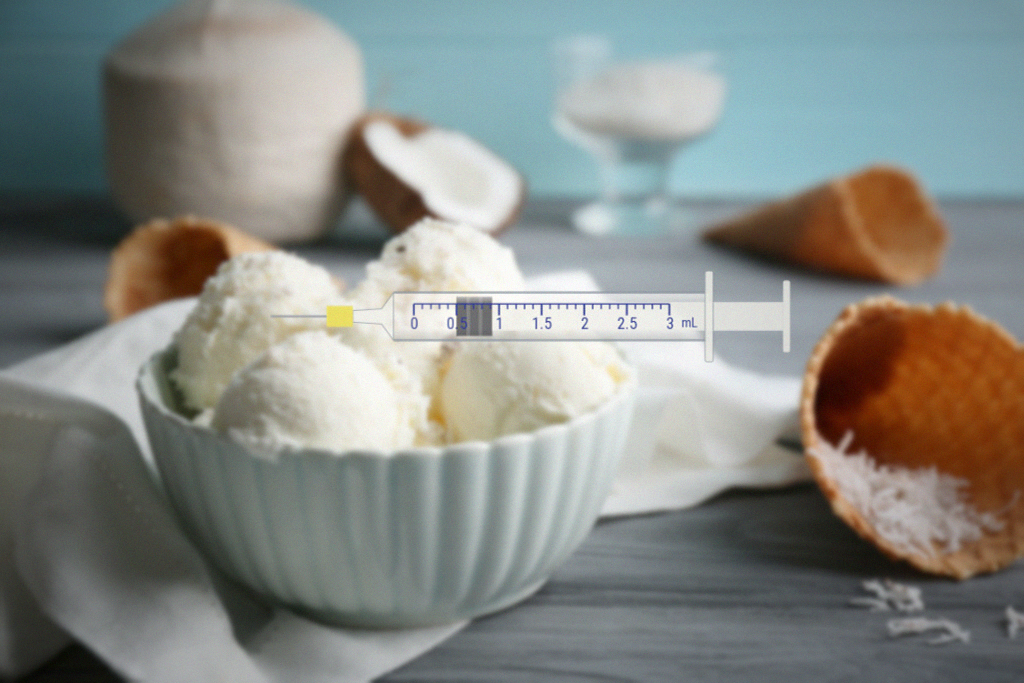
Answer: 0.5 (mL)
